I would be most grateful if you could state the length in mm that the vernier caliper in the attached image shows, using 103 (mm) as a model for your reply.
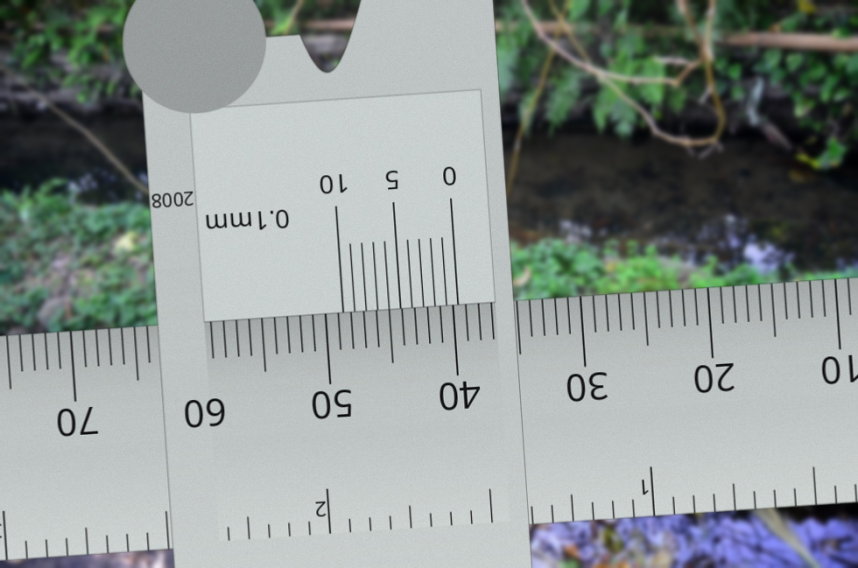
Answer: 39.6 (mm)
